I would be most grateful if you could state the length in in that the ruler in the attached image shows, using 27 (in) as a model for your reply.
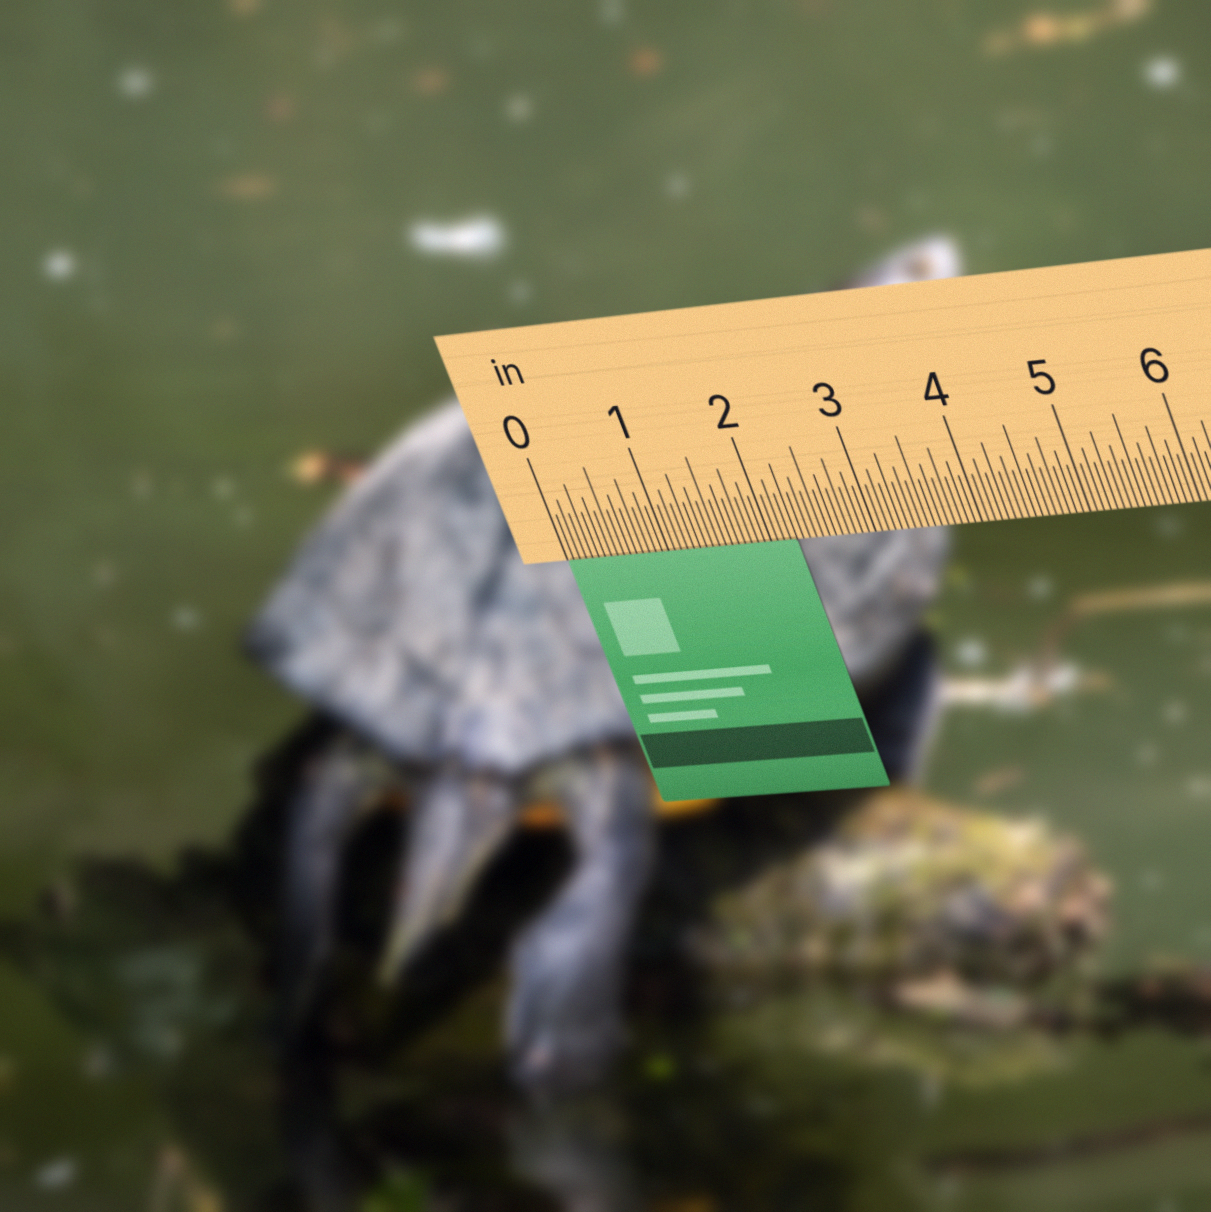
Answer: 2.25 (in)
